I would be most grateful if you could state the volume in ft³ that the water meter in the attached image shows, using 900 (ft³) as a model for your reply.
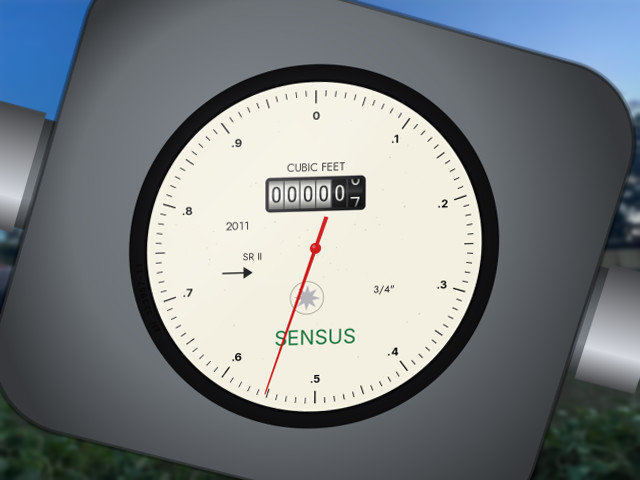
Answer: 6.55 (ft³)
